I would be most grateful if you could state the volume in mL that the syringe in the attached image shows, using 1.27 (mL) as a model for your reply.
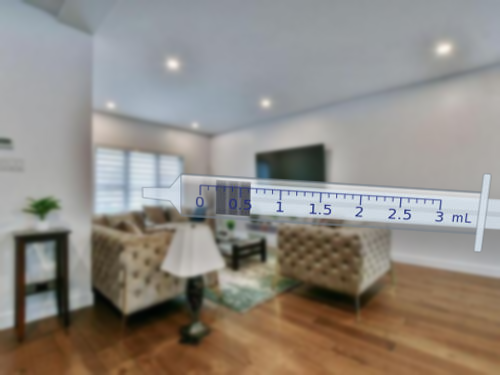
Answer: 0.2 (mL)
